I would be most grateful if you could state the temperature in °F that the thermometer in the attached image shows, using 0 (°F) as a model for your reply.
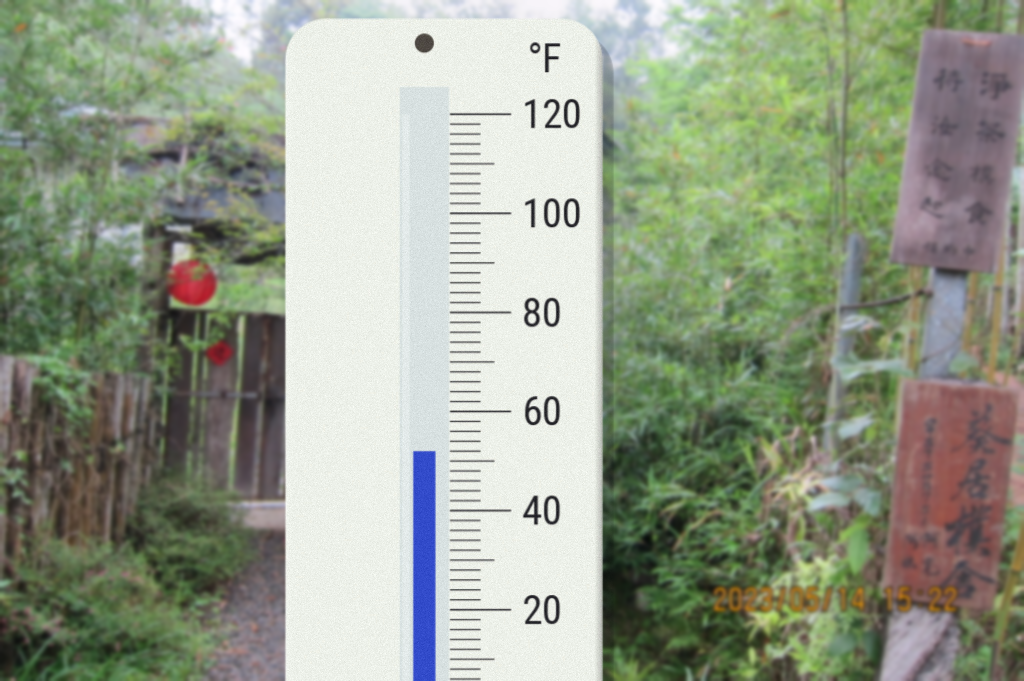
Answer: 52 (°F)
